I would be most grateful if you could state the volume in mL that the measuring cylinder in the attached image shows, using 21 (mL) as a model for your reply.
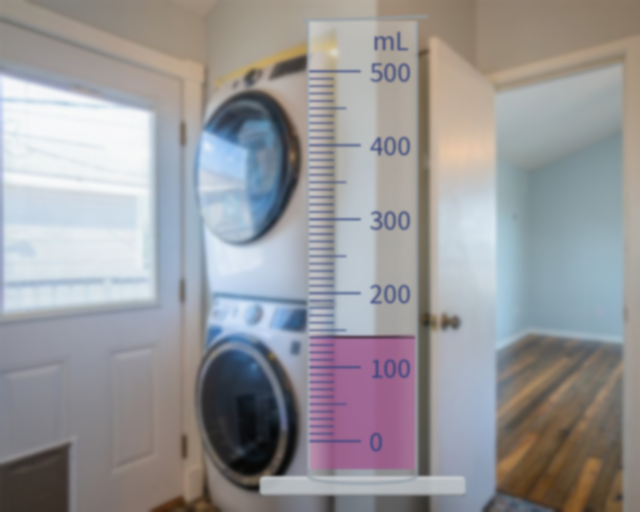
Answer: 140 (mL)
